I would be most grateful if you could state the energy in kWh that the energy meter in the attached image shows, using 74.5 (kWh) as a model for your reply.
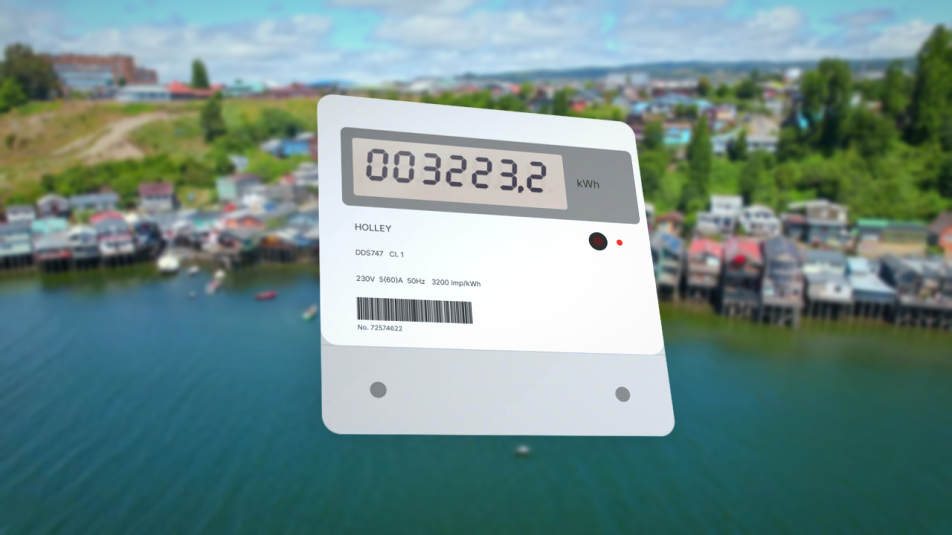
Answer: 3223.2 (kWh)
